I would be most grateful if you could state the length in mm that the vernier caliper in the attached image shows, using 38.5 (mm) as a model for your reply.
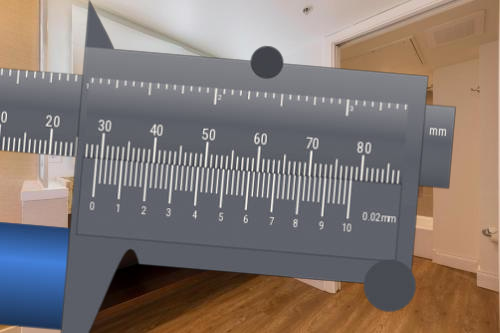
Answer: 29.0 (mm)
